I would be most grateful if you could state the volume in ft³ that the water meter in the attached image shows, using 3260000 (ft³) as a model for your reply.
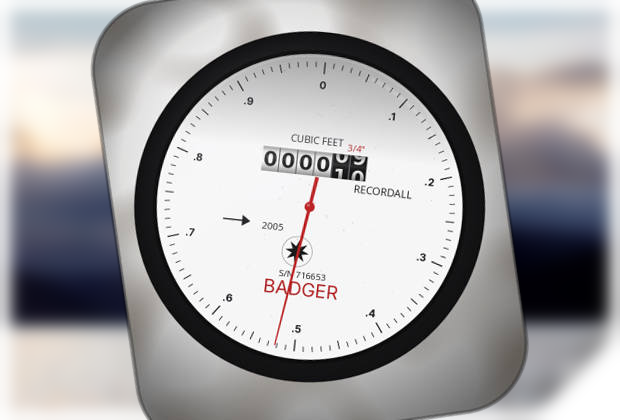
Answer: 9.52 (ft³)
